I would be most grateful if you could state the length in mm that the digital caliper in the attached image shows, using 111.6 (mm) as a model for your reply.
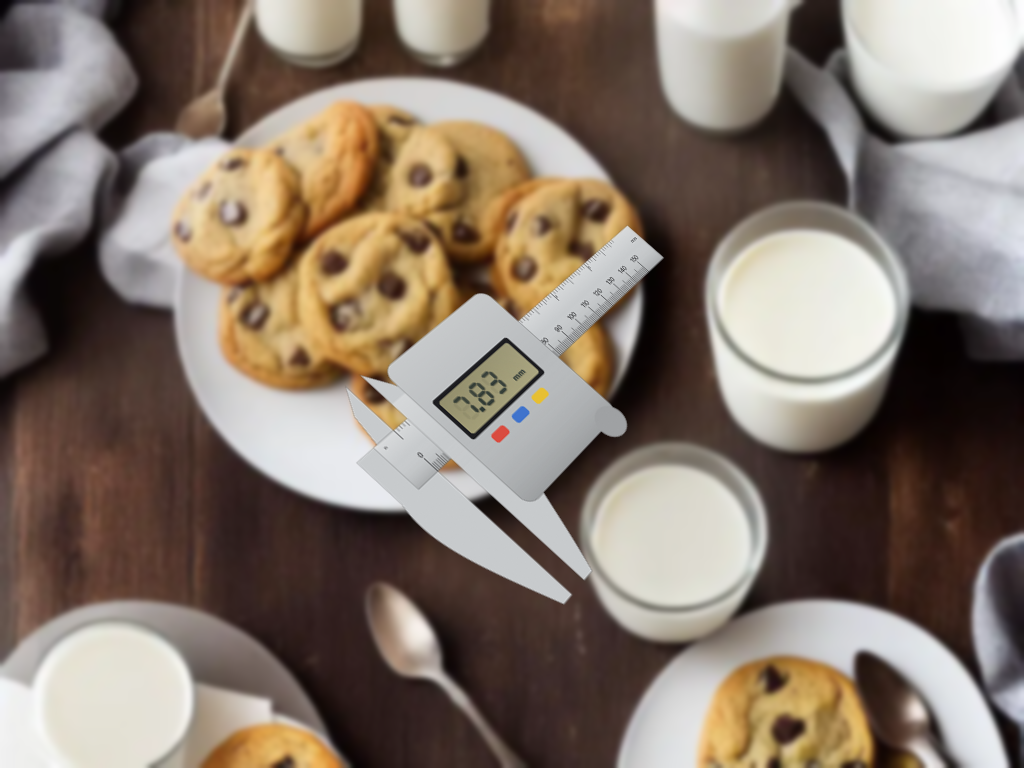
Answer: 7.83 (mm)
